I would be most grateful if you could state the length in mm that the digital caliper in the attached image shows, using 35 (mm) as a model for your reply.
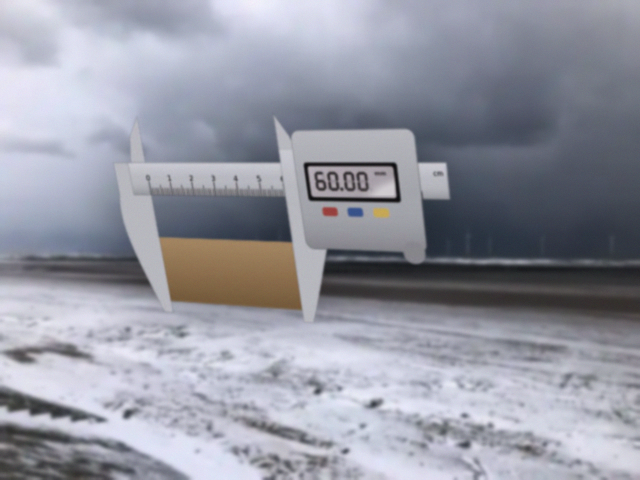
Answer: 60.00 (mm)
